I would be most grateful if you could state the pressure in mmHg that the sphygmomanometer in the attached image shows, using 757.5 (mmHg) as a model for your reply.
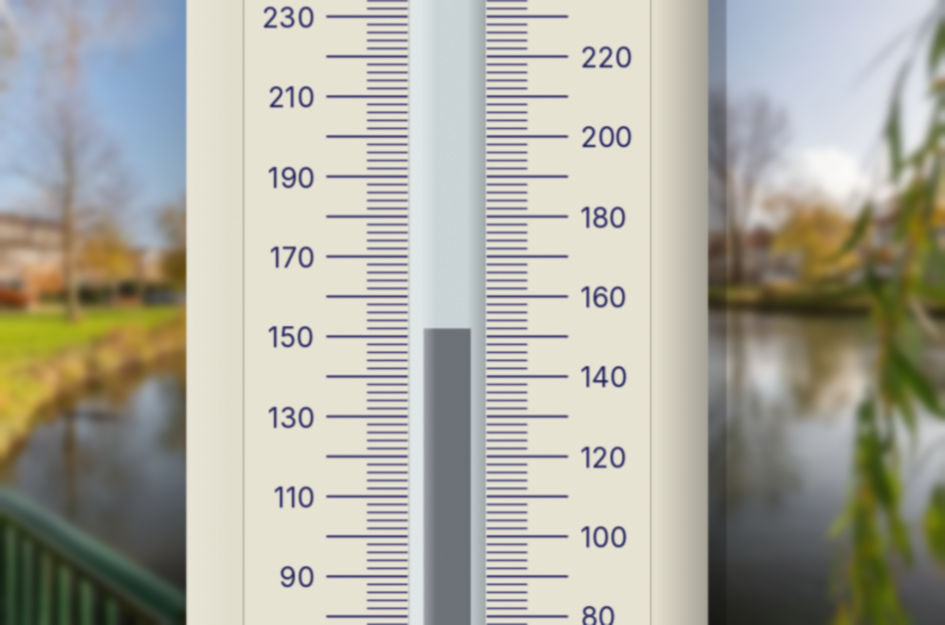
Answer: 152 (mmHg)
